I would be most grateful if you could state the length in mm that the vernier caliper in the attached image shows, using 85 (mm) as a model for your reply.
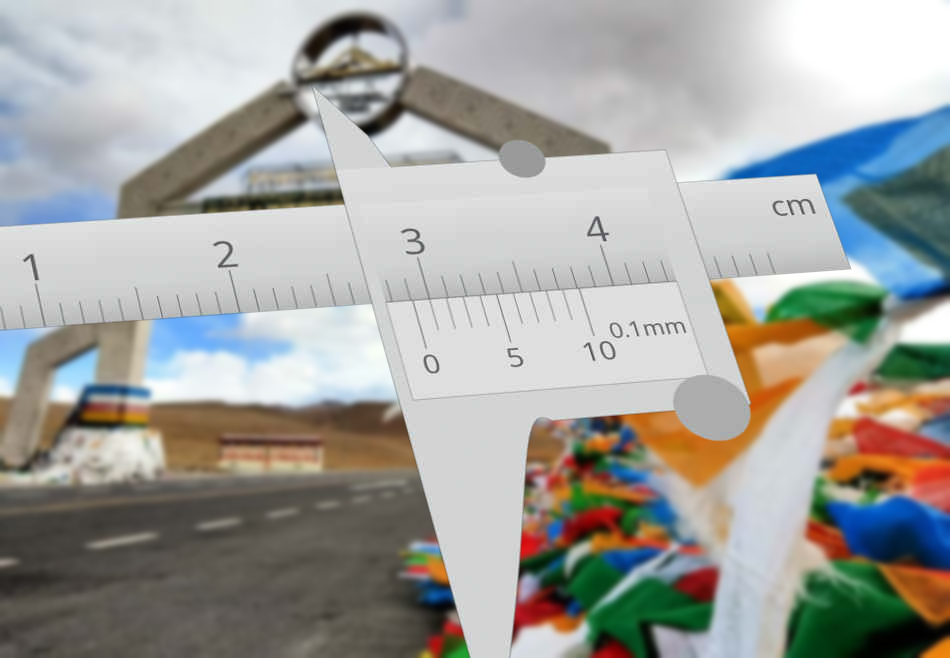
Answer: 29.1 (mm)
